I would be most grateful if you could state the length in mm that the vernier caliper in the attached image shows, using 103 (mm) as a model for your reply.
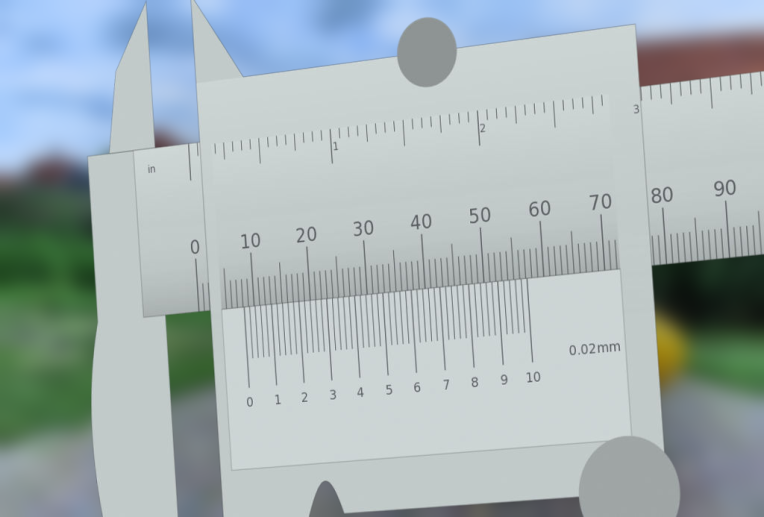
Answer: 8.2 (mm)
